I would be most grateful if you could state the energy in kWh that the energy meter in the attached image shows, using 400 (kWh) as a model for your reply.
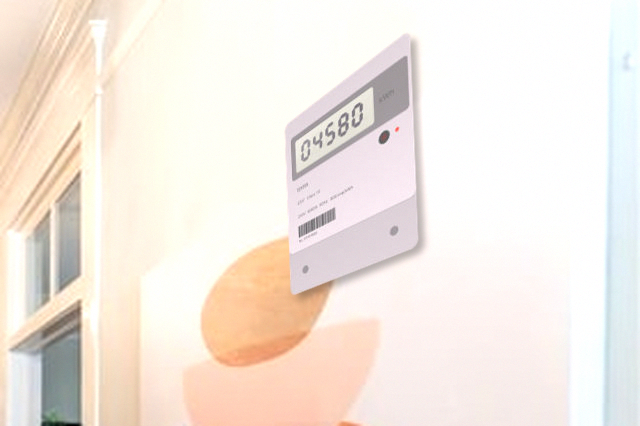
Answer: 4580 (kWh)
